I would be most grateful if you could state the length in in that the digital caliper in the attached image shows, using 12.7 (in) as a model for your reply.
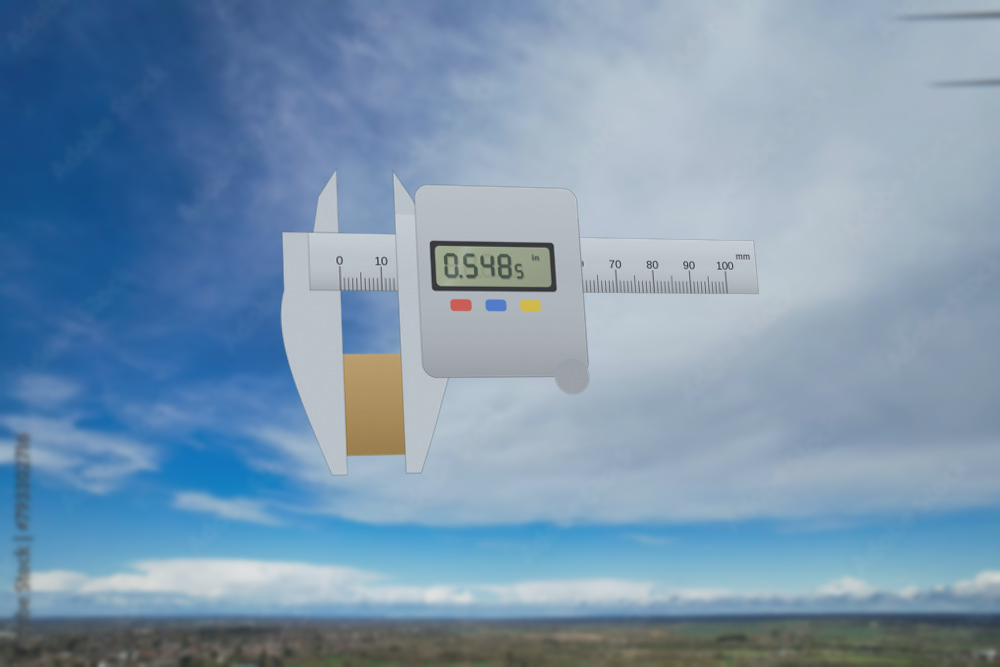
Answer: 0.5485 (in)
